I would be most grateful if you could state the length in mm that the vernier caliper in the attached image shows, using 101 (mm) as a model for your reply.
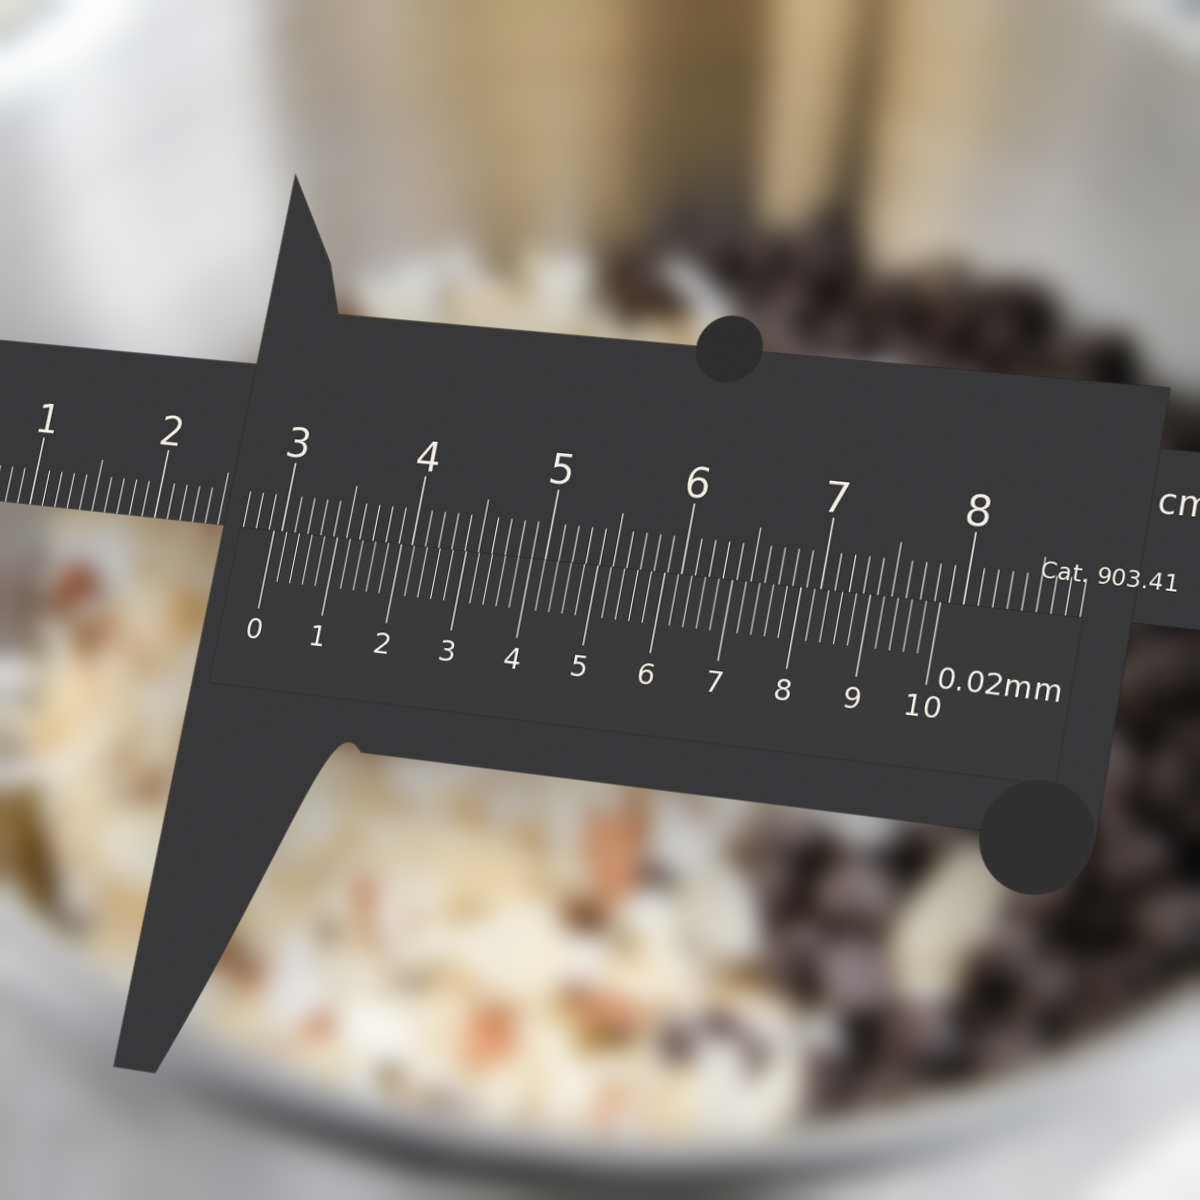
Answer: 29.4 (mm)
